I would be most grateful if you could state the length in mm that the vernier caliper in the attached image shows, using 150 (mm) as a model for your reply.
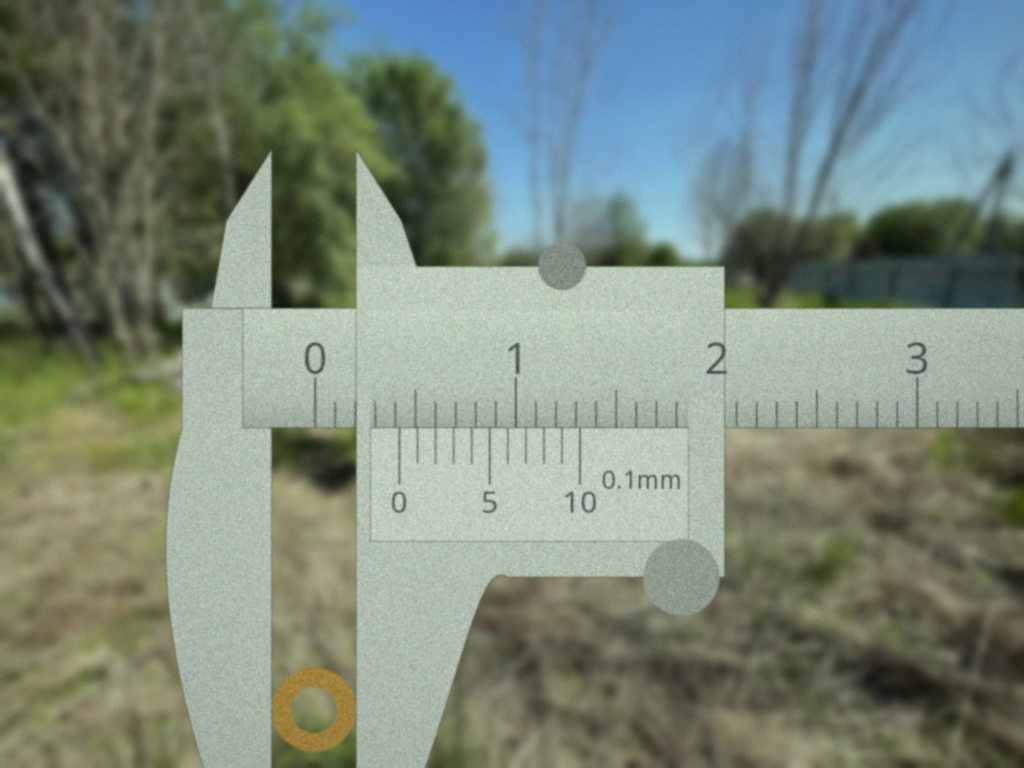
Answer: 4.2 (mm)
